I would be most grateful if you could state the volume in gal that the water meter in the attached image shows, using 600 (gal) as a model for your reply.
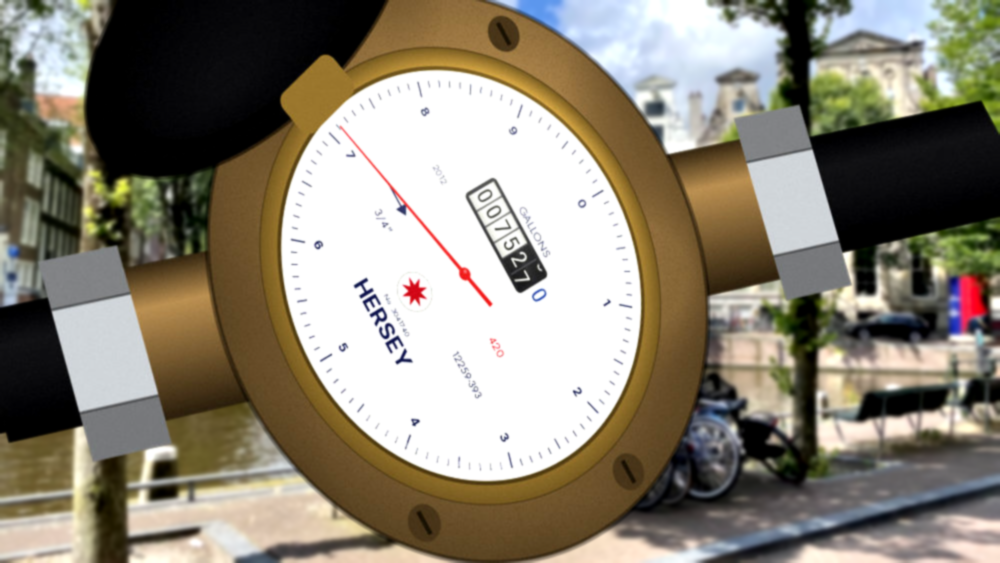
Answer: 75267.1 (gal)
